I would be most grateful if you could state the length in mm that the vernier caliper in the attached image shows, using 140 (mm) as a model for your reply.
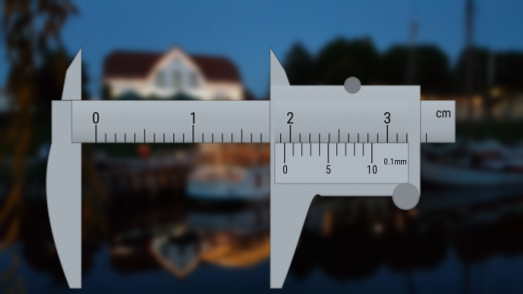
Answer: 19.4 (mm)
